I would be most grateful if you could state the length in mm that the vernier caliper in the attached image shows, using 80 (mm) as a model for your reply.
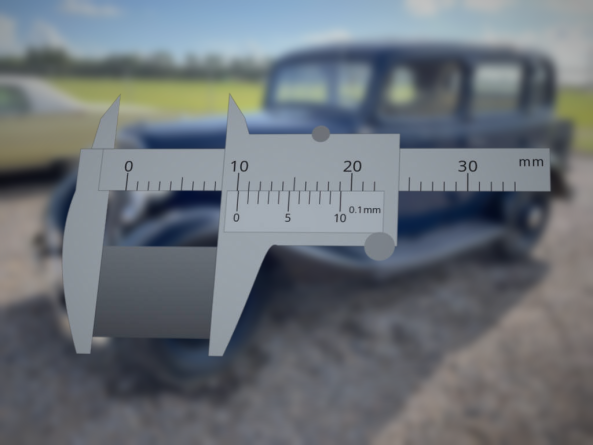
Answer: 10.1 (mm)
